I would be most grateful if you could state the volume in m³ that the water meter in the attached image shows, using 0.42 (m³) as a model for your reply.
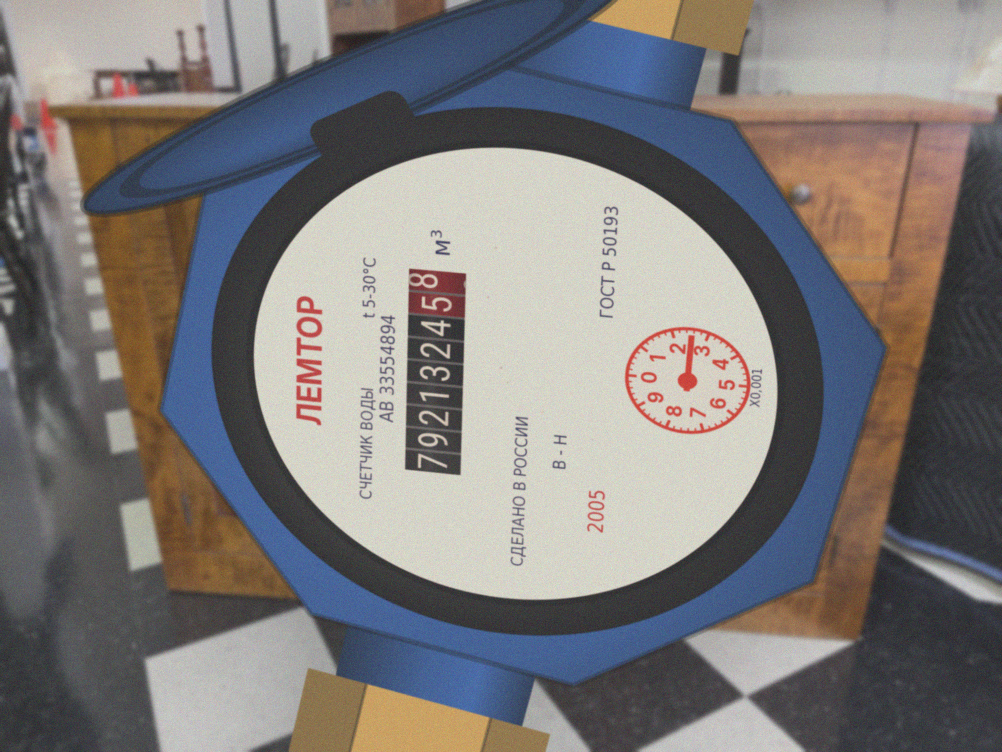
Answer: 7921324.582 (m³)
